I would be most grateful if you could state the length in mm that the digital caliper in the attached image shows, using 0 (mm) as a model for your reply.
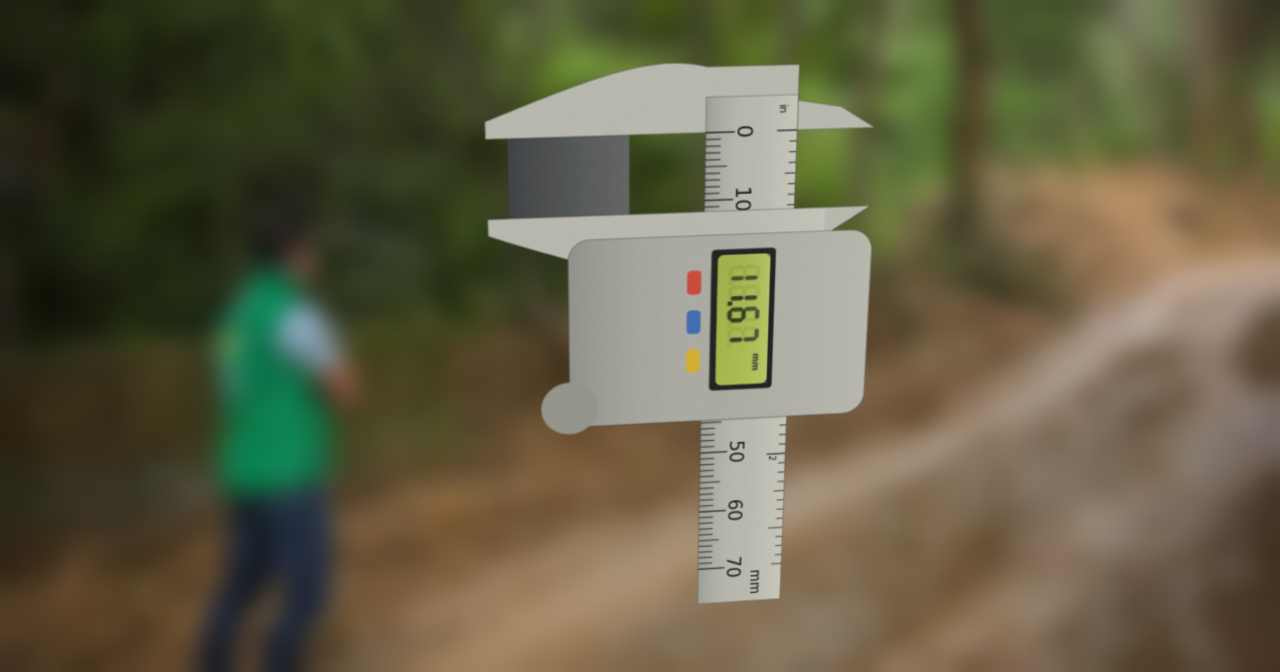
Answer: 11.67 (mm)
